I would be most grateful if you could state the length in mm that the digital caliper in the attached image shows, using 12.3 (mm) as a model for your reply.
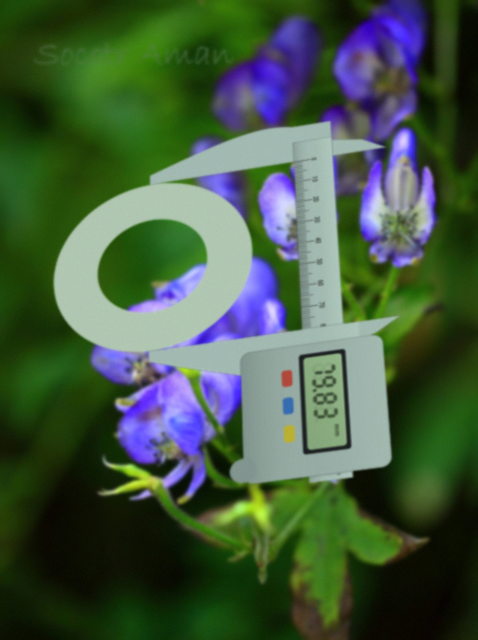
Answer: 79.83 (mm)
